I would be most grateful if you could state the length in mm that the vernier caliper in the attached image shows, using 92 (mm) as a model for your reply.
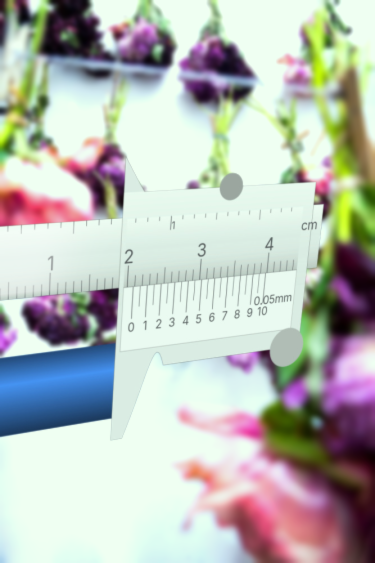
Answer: 20.8 (mm)
